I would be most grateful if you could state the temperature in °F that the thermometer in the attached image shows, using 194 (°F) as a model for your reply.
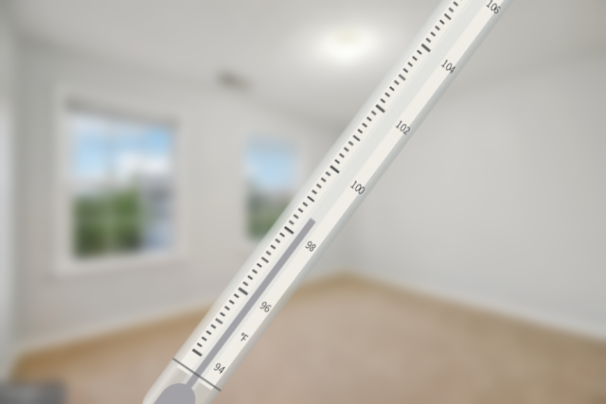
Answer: 98.6 (°F)
